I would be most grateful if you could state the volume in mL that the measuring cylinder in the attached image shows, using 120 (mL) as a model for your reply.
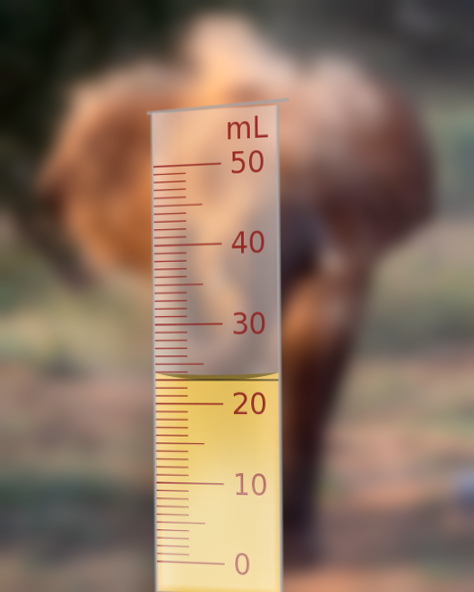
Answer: 23 (mL)
